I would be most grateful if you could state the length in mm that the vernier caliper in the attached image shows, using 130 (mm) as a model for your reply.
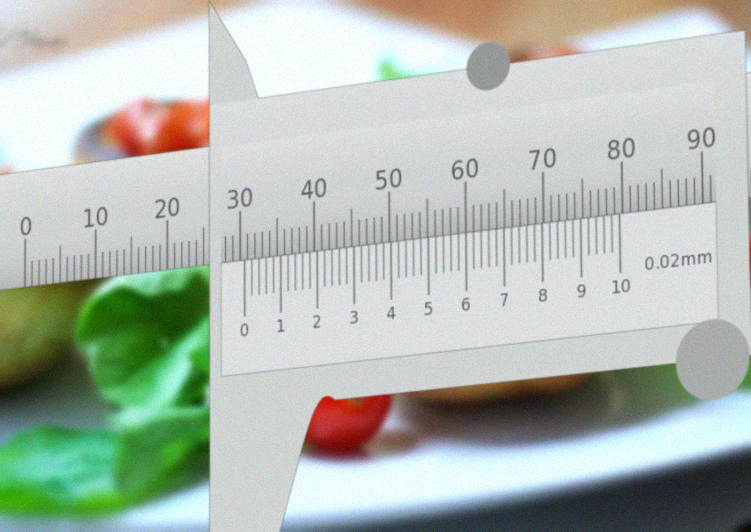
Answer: 30.6 (mm)
